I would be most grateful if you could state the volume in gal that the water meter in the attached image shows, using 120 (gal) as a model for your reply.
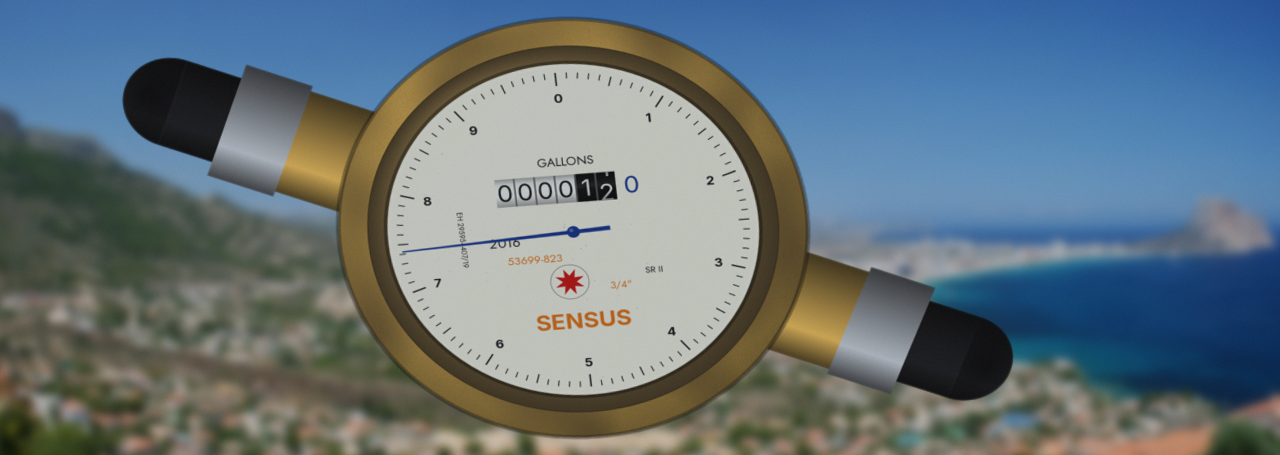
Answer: 117.4 (gal)
